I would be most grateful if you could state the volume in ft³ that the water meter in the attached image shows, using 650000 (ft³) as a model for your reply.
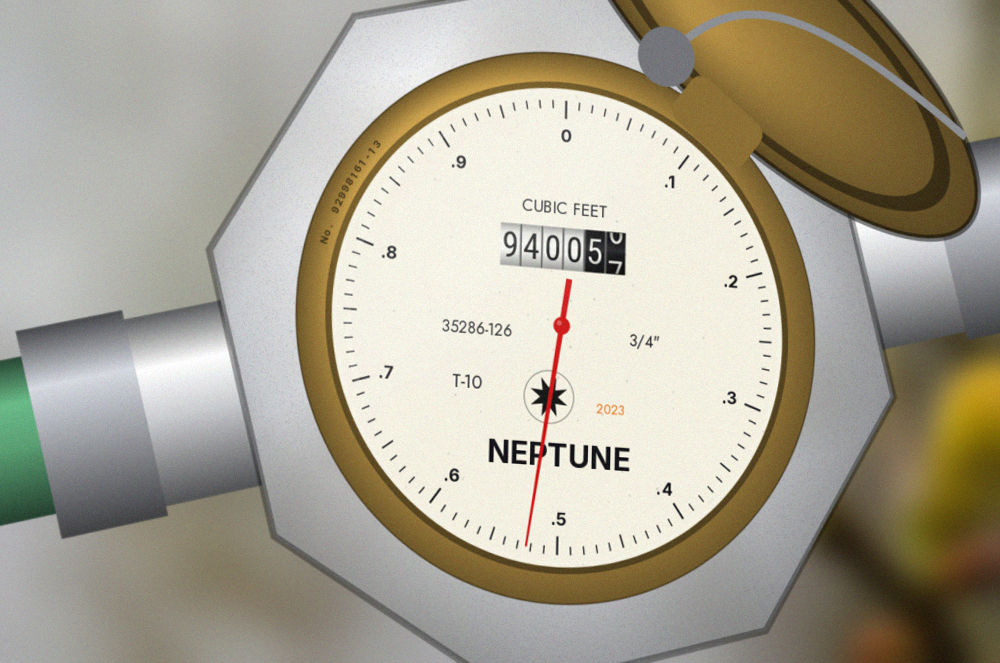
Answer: 940056.52 (ft³)
